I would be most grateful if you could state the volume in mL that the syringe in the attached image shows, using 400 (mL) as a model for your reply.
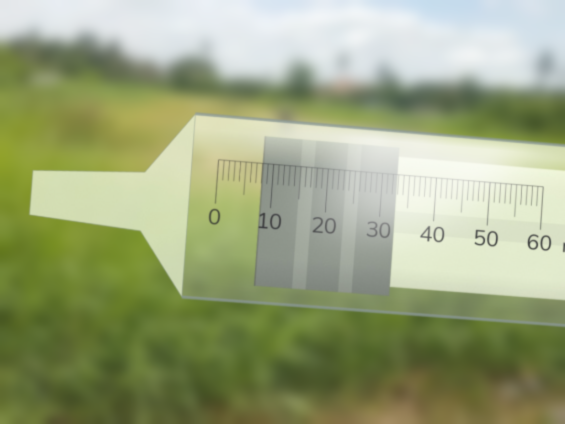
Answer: 8 (mL)
